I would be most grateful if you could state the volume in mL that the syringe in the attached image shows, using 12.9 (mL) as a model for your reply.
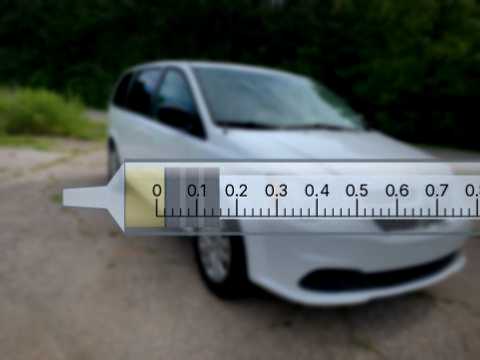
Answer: 0.02 (mL)
